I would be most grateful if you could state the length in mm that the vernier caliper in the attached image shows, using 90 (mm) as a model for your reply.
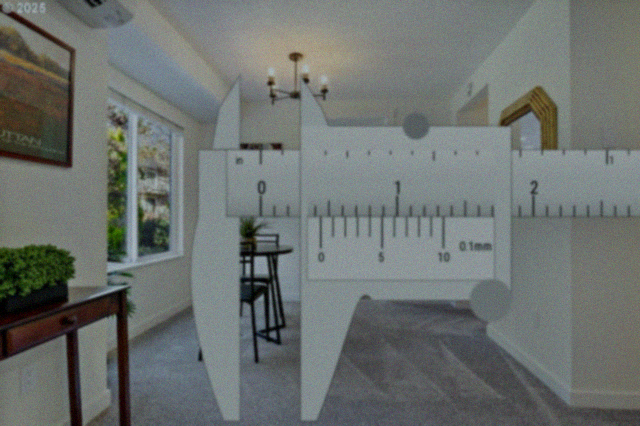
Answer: 4.4 (mm)
